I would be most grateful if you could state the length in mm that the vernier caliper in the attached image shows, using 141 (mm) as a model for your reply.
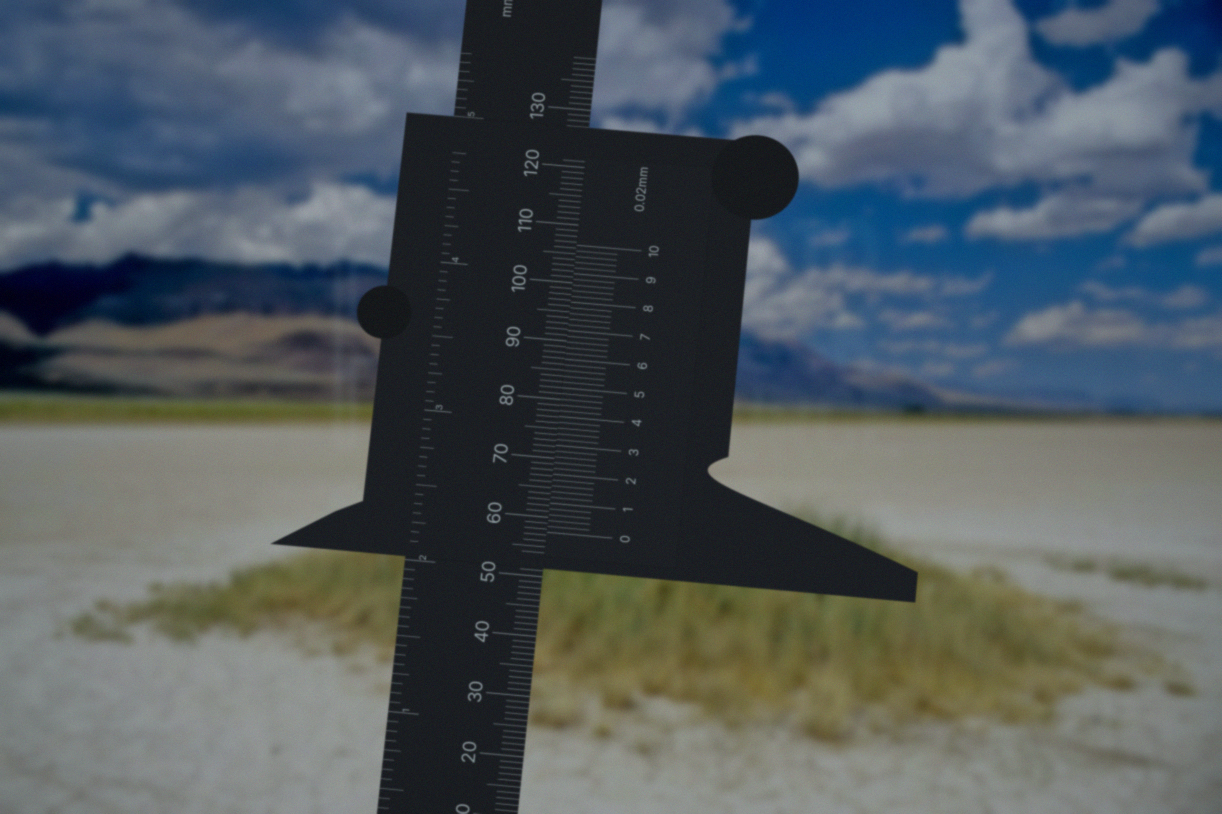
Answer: 57.5 (mm)
